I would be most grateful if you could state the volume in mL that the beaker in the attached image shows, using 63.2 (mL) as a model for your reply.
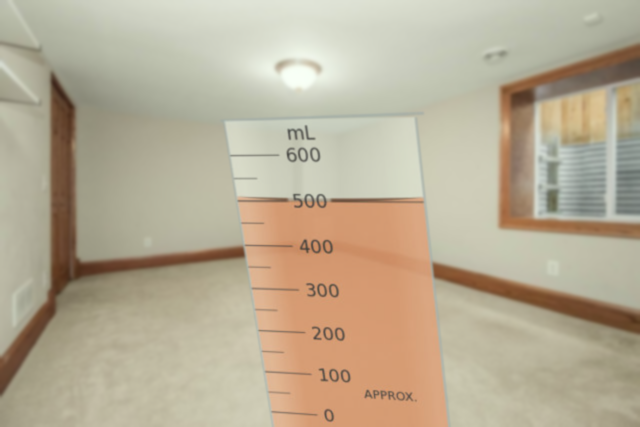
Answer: 500 (mL)
